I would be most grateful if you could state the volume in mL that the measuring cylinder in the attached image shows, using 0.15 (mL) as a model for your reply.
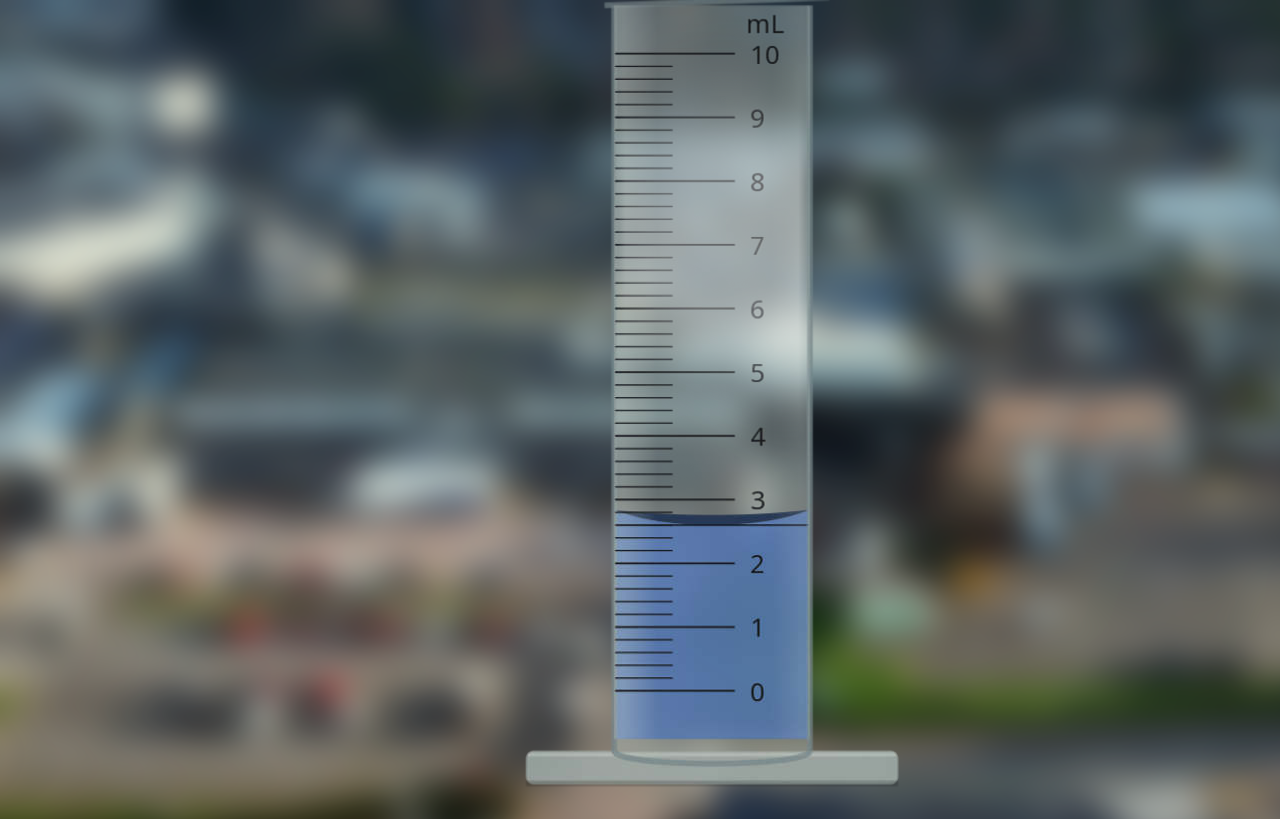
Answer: 2.6 (mL)
